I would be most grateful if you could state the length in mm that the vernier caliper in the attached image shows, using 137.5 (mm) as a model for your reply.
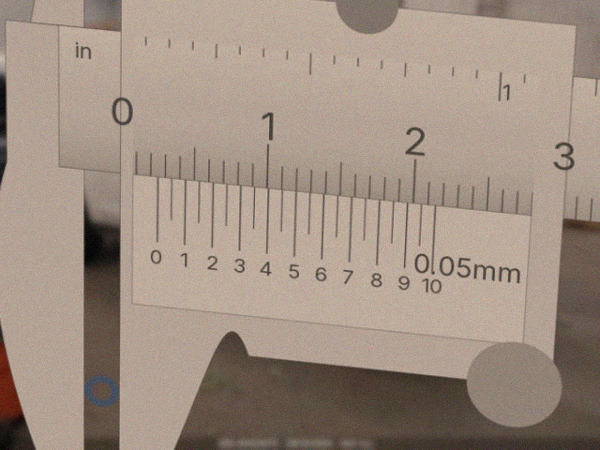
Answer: 2.5 (mm)
